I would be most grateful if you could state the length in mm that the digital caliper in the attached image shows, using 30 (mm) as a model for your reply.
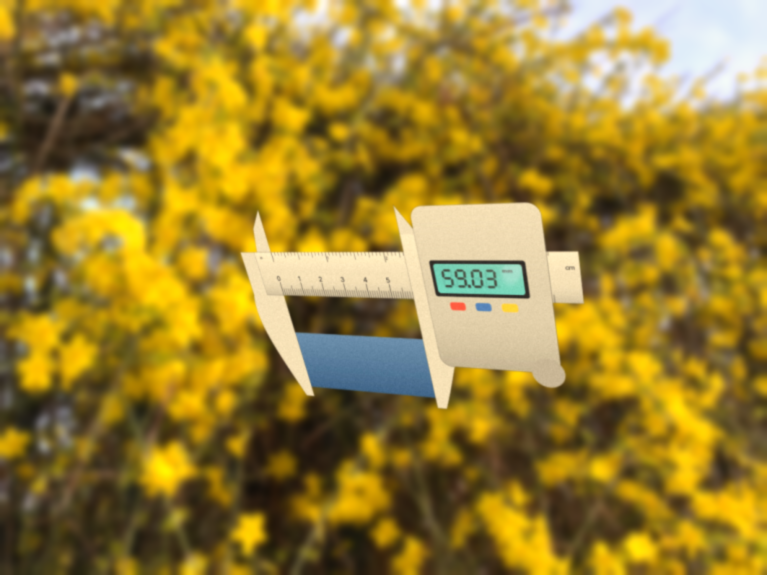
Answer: 59.03 (mm)
